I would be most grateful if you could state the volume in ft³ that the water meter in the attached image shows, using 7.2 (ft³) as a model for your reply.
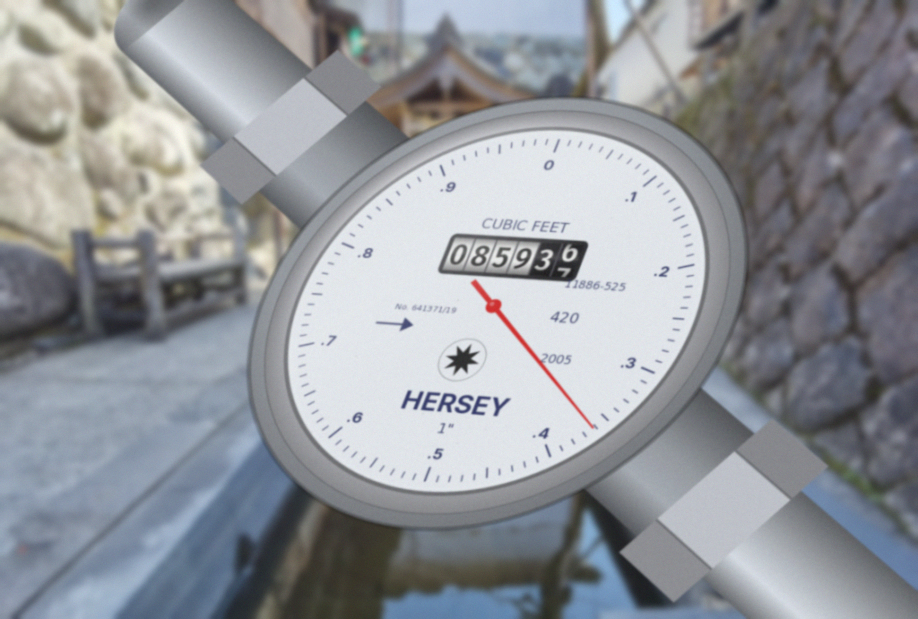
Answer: 85936.36 (ft³)
